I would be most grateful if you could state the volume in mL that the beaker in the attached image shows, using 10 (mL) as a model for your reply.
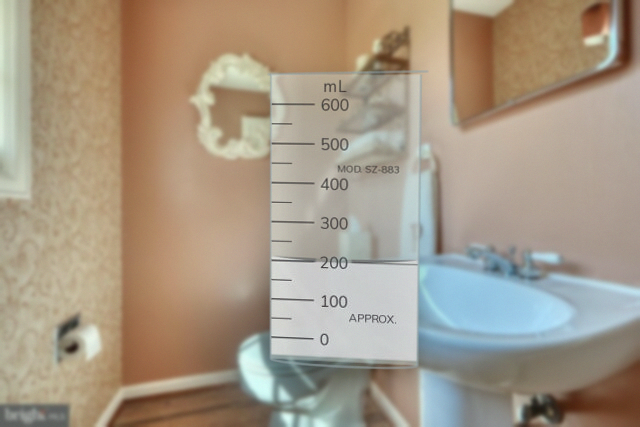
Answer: 200 (mL)
